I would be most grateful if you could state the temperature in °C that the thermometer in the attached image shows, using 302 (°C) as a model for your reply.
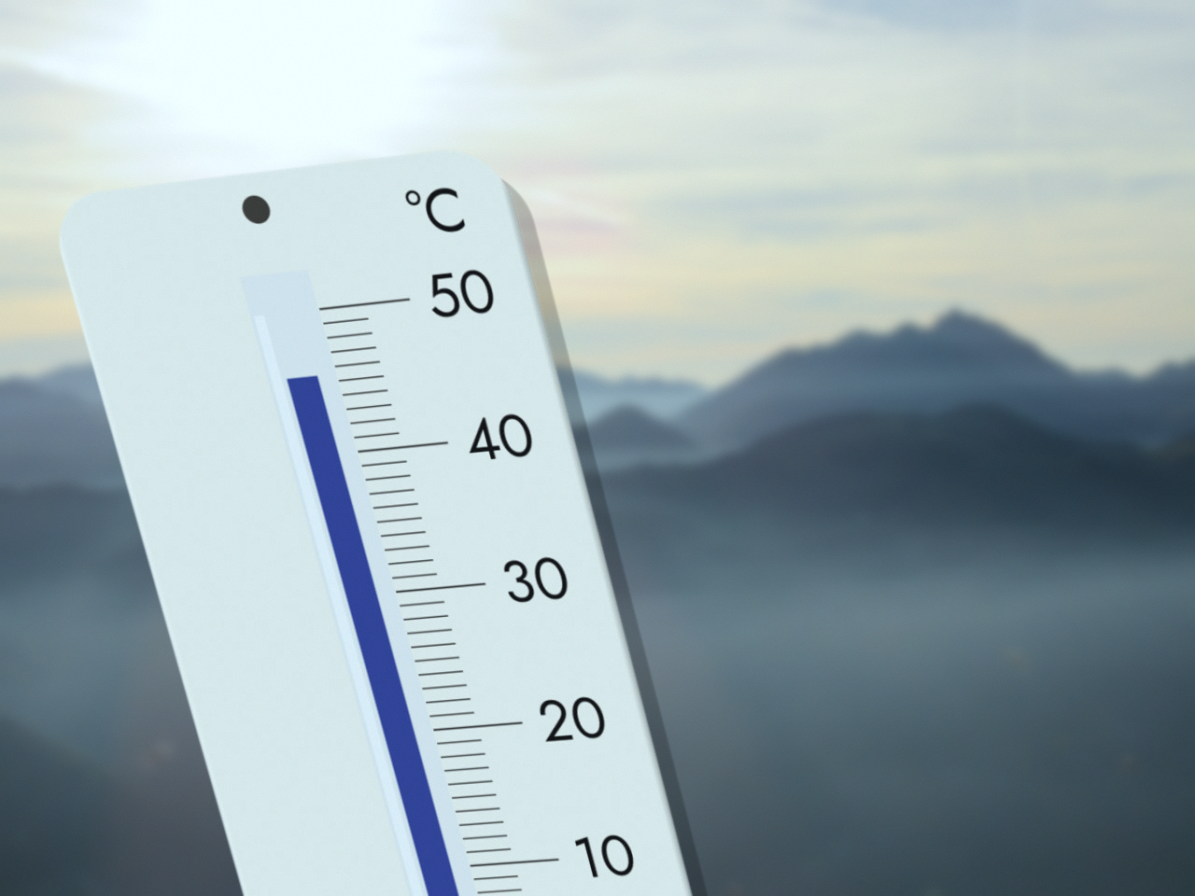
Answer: 45.5 (°C)
